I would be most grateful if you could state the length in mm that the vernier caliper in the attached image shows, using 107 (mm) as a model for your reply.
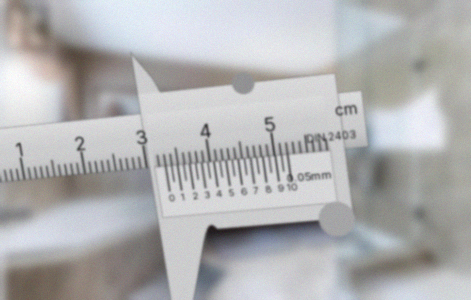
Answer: 33.0 (mm)
